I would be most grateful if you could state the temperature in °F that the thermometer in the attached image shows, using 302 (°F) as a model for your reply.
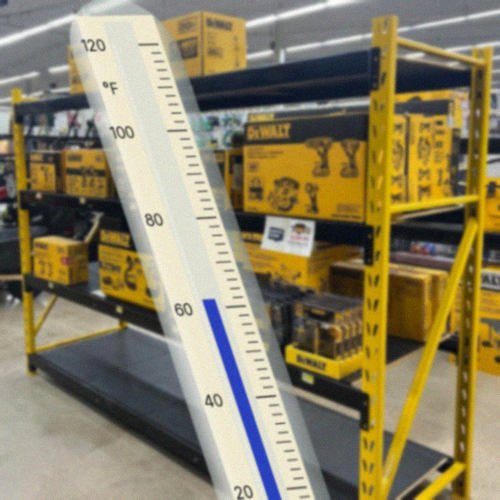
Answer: 62 (°F)
